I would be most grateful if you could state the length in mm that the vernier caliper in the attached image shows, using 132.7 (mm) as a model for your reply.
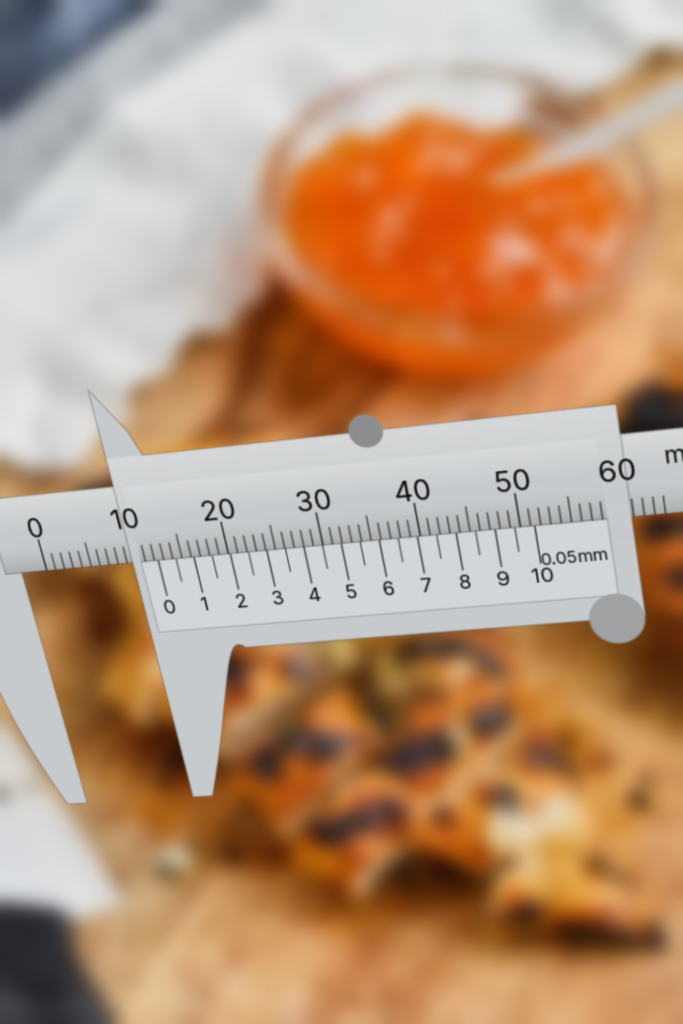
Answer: 12.4 (mm)
